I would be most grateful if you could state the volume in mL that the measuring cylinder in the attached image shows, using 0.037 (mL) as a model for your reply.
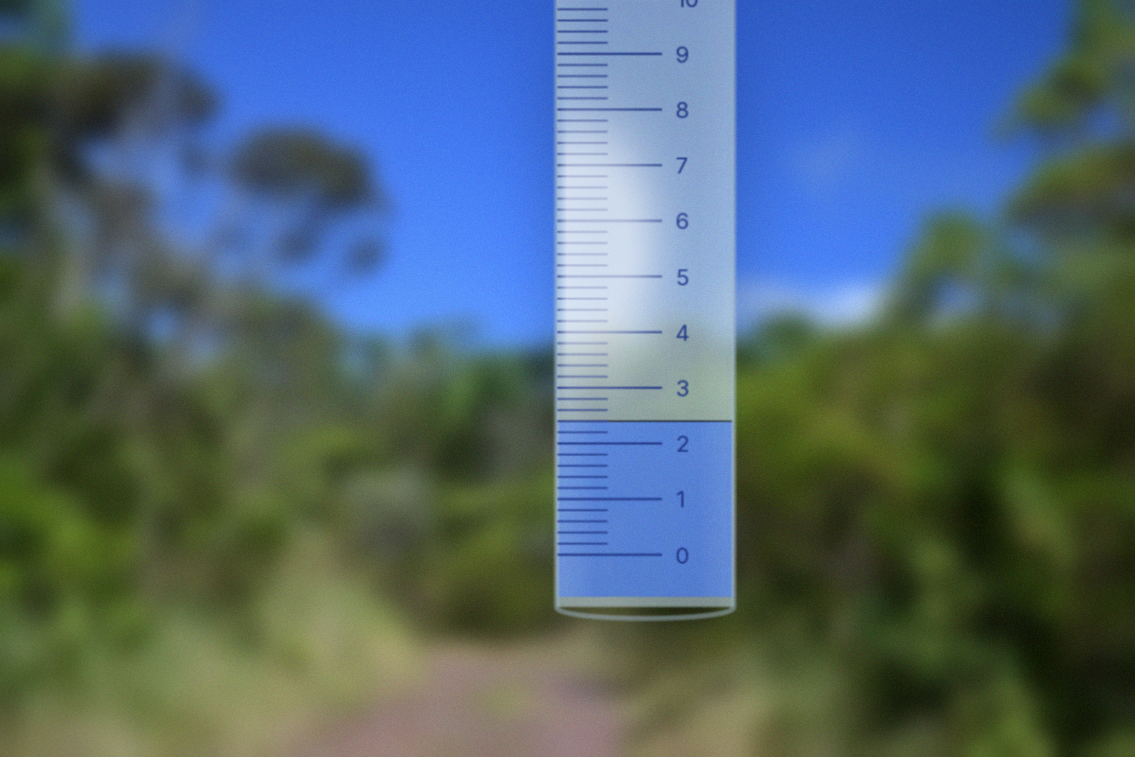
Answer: 2.4 (mL)
